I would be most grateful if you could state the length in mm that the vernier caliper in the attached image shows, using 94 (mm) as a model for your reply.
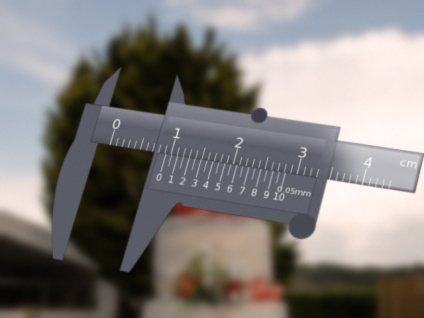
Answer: 9.2 (mm)
